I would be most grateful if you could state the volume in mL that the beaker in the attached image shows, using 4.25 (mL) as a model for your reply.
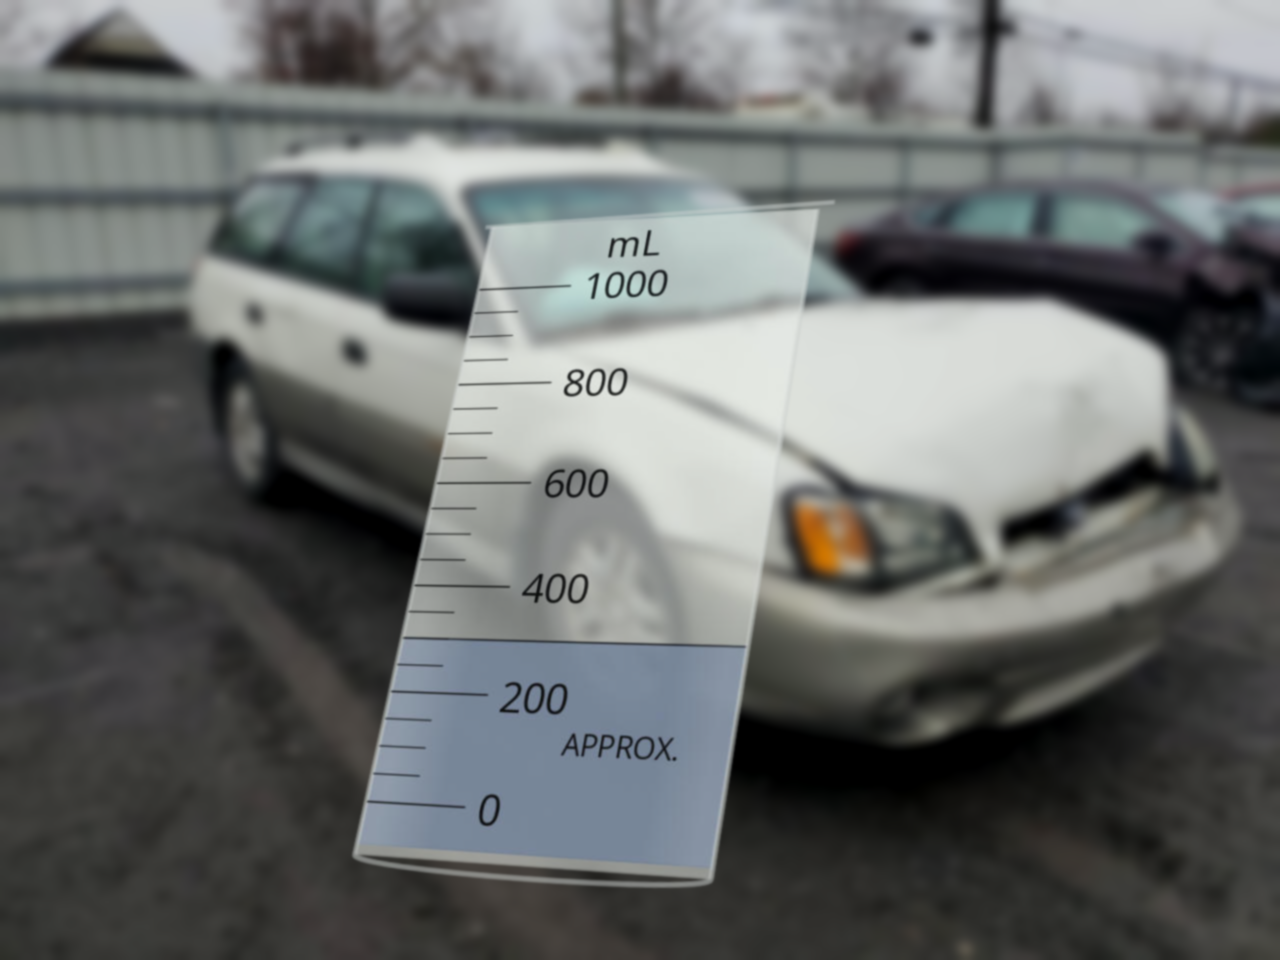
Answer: 300 (mL)
